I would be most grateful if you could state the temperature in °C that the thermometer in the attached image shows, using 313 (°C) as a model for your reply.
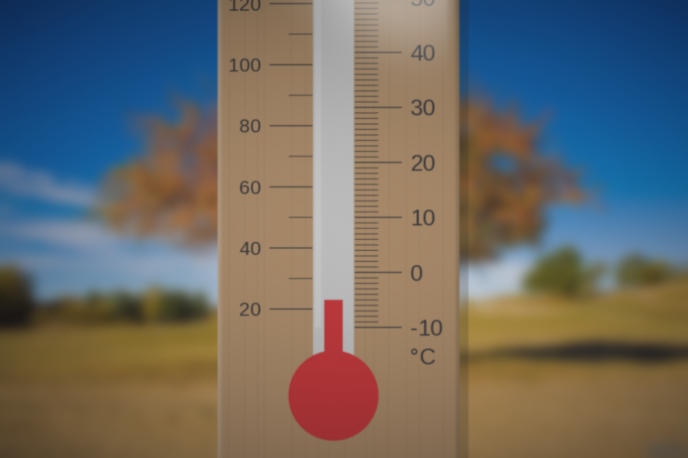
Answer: -5 (°C)
